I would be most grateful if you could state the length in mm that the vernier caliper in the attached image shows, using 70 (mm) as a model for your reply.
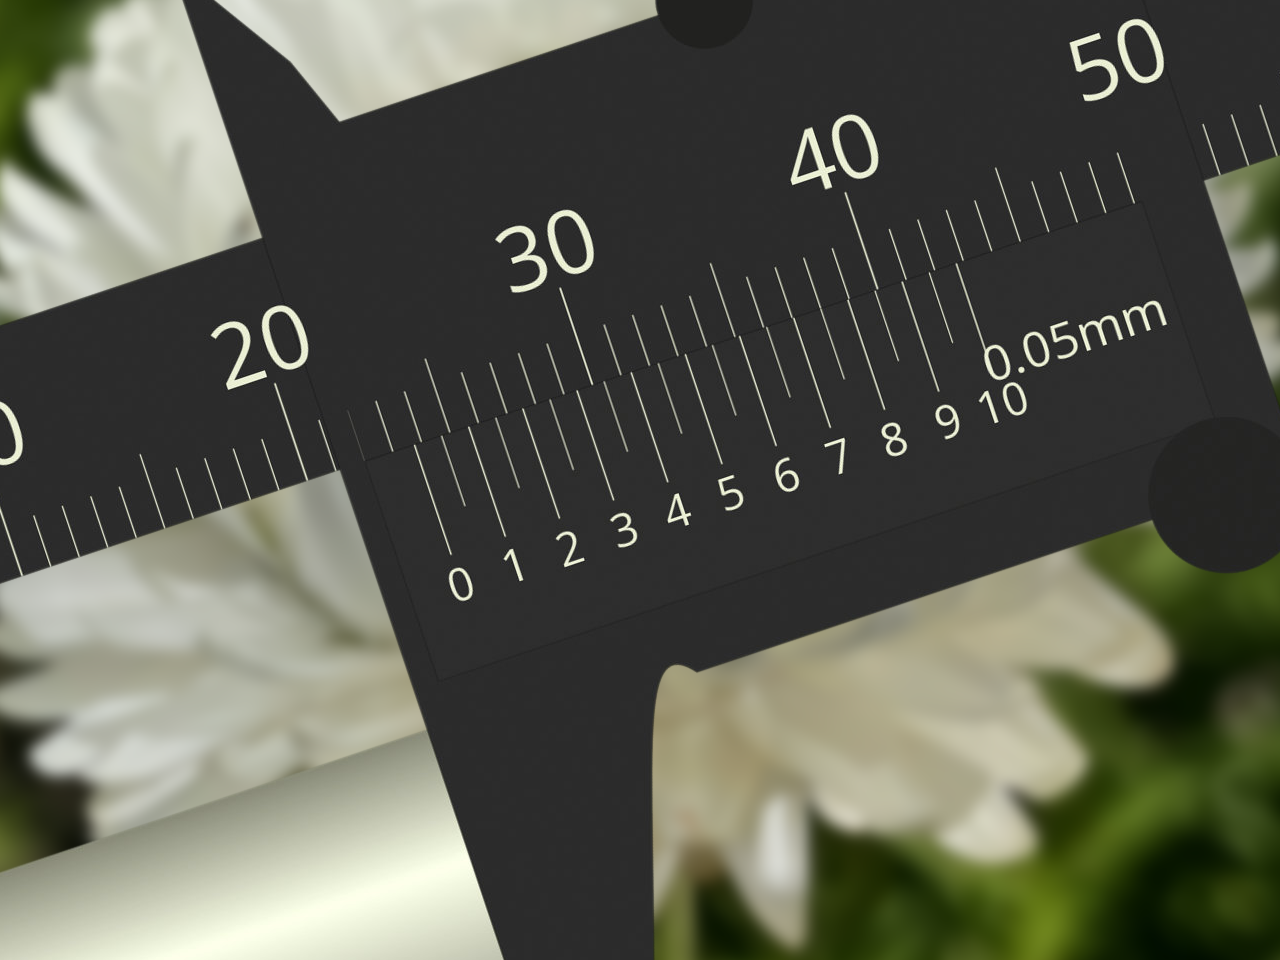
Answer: 23.75 (mm)
